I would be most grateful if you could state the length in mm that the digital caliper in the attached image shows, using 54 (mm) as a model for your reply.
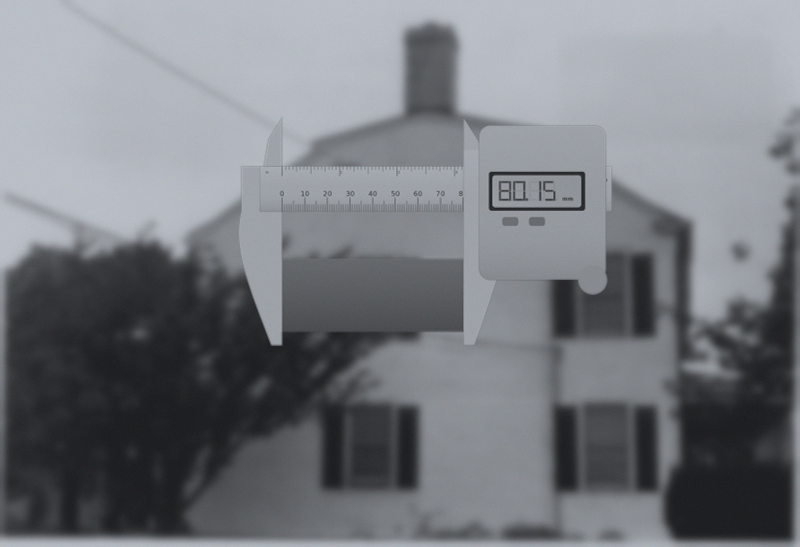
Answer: 80.15 (mm)
